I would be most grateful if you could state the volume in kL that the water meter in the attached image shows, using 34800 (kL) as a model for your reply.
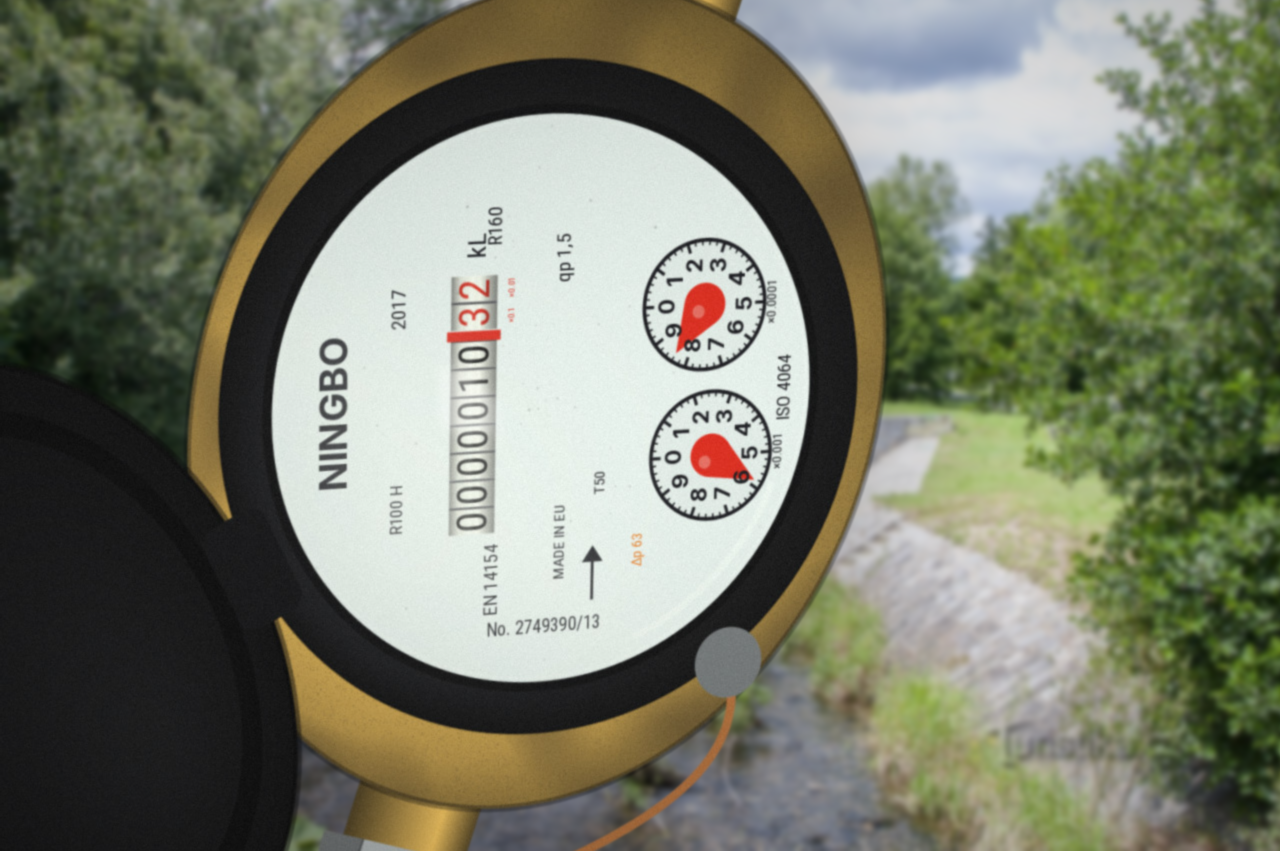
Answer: 10.3258 (kL)
